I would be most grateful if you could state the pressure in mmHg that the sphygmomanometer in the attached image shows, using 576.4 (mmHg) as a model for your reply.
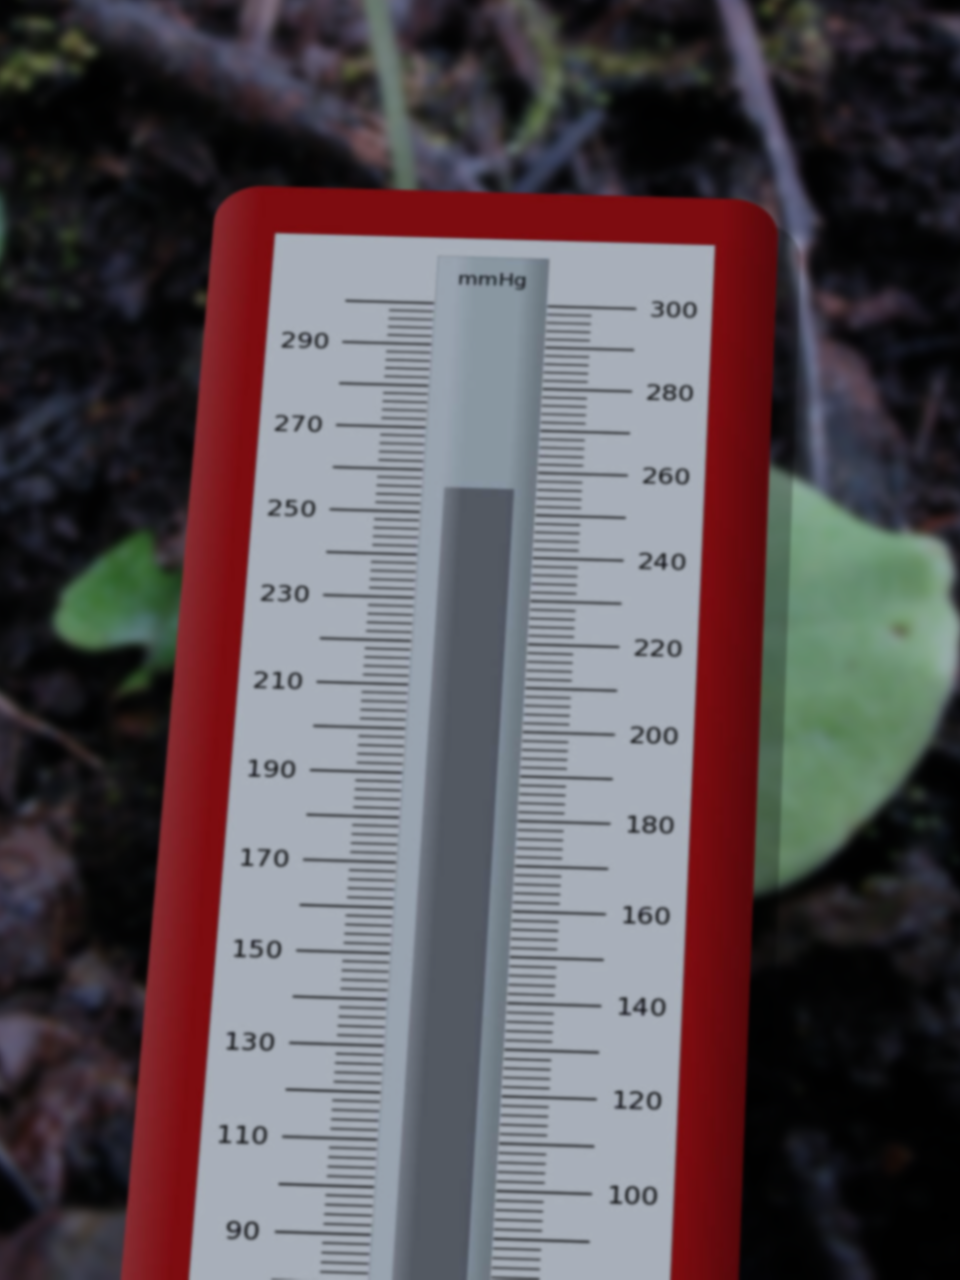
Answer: 256 (mmHg)
